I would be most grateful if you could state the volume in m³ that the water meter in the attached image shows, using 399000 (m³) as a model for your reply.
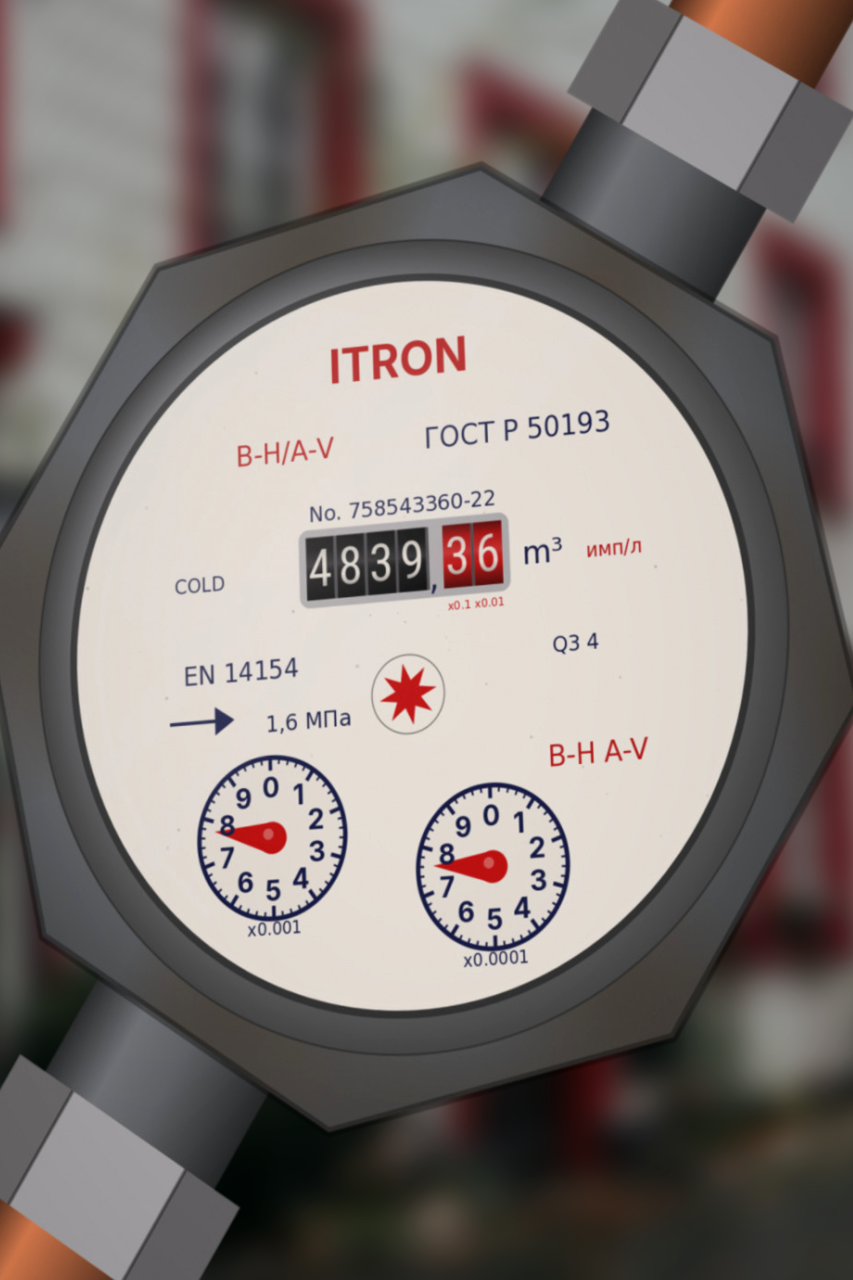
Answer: 4839.3677 (m³)
